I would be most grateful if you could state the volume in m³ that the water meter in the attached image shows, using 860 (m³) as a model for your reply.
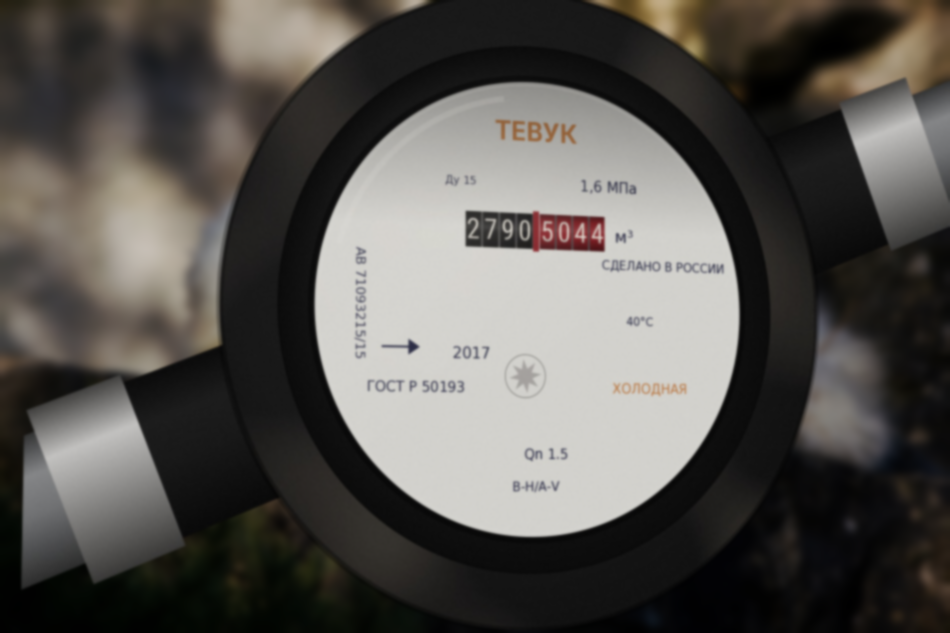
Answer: 2790.5044 (m³)
